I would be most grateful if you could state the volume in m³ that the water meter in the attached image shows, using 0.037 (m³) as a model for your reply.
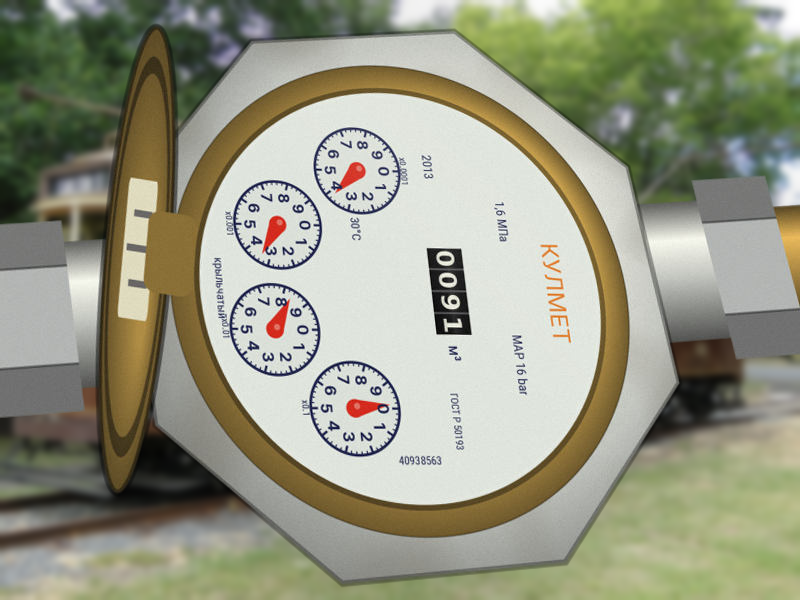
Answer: 90.9833 (m³)
